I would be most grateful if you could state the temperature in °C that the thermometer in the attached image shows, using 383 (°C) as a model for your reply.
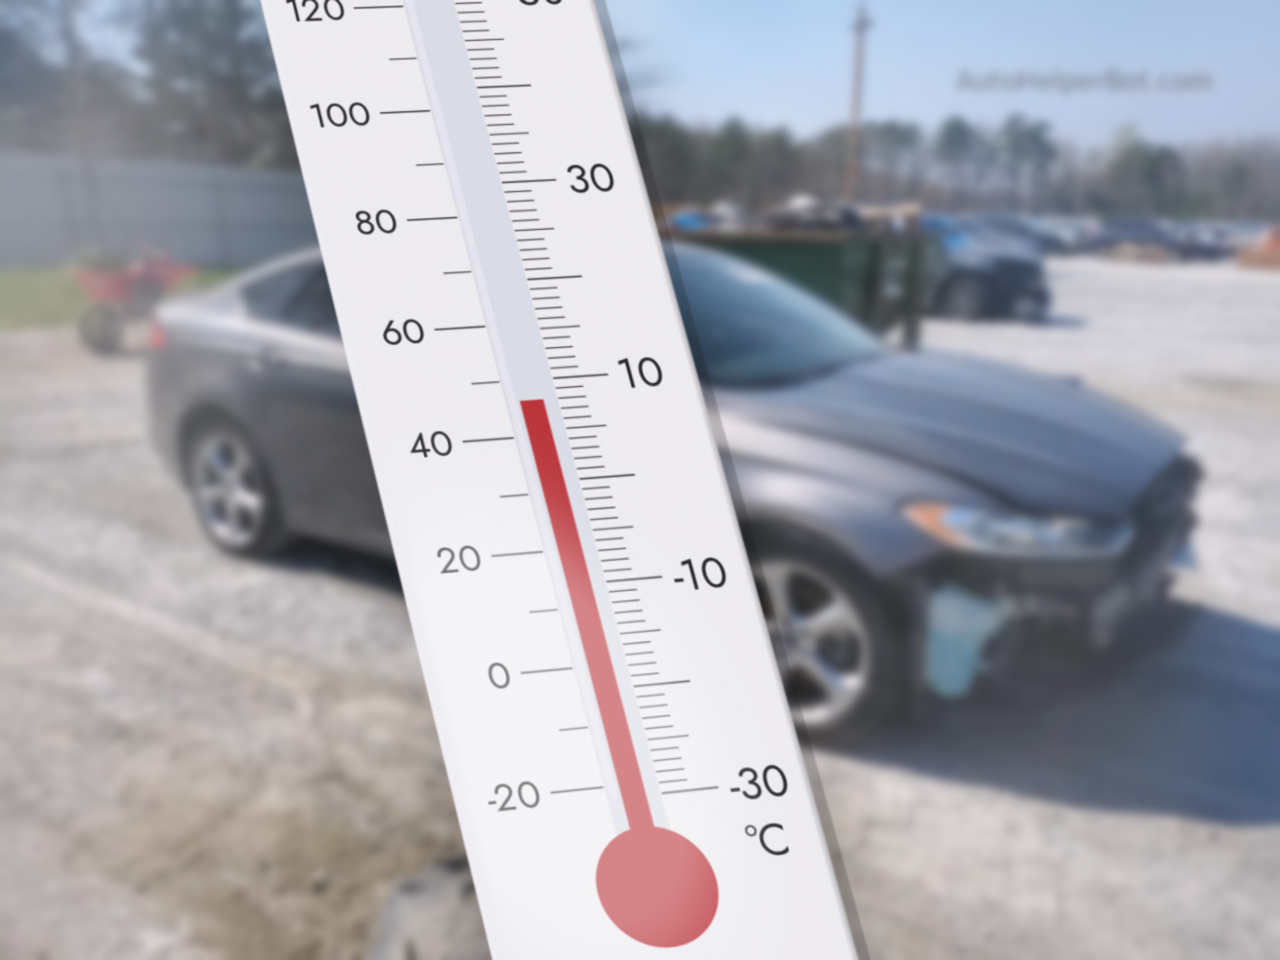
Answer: 8 (°C)
